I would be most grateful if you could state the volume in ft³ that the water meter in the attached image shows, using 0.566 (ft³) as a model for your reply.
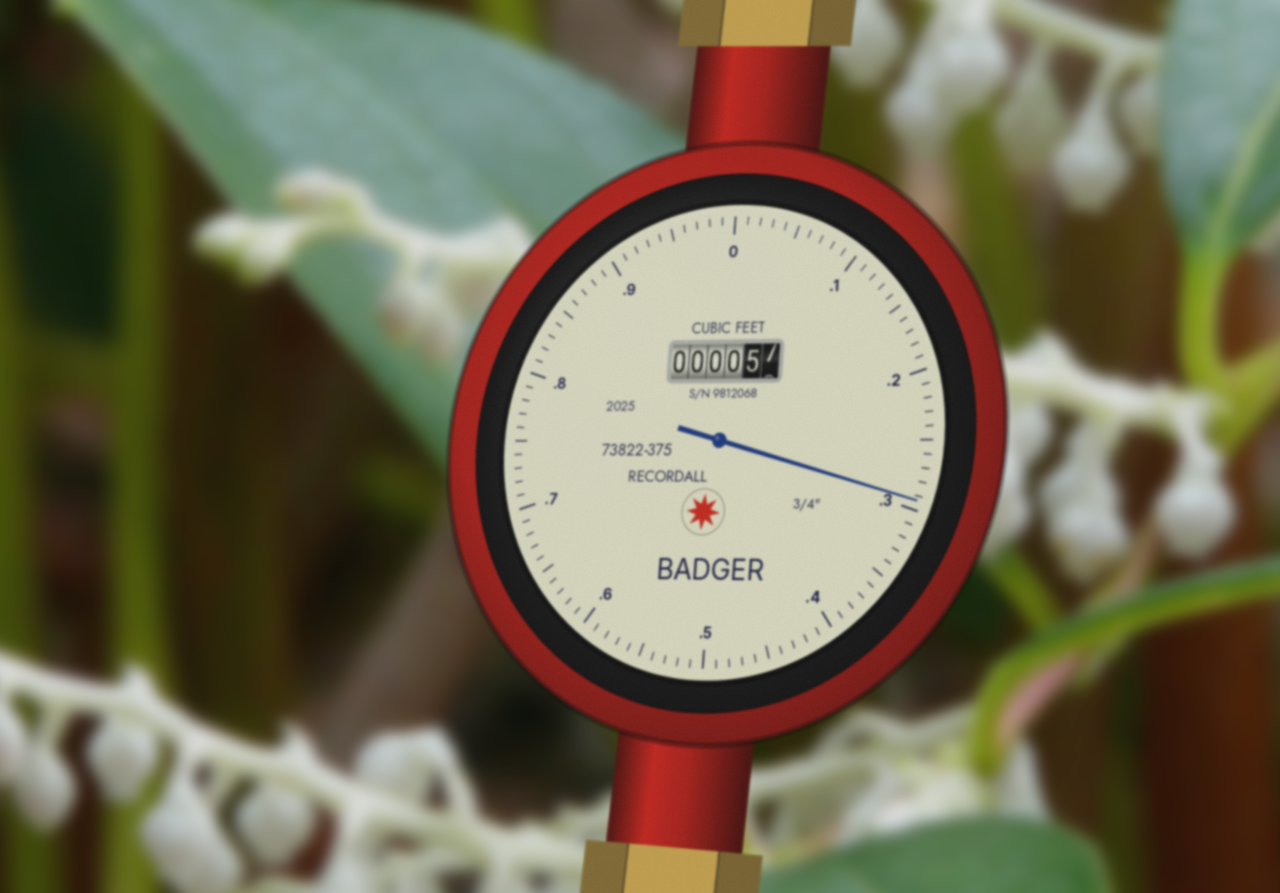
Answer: 57.29 (ft³)
